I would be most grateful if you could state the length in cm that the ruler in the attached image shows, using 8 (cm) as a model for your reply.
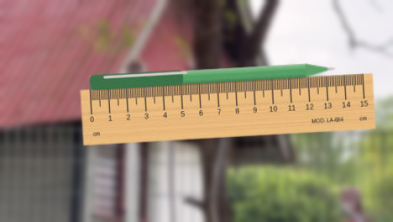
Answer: 13.5 (cm)
